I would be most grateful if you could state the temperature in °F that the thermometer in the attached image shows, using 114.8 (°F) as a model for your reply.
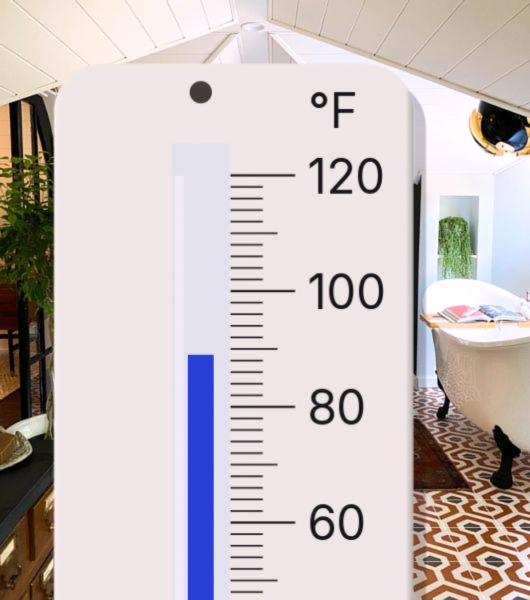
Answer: 89 (°F)
